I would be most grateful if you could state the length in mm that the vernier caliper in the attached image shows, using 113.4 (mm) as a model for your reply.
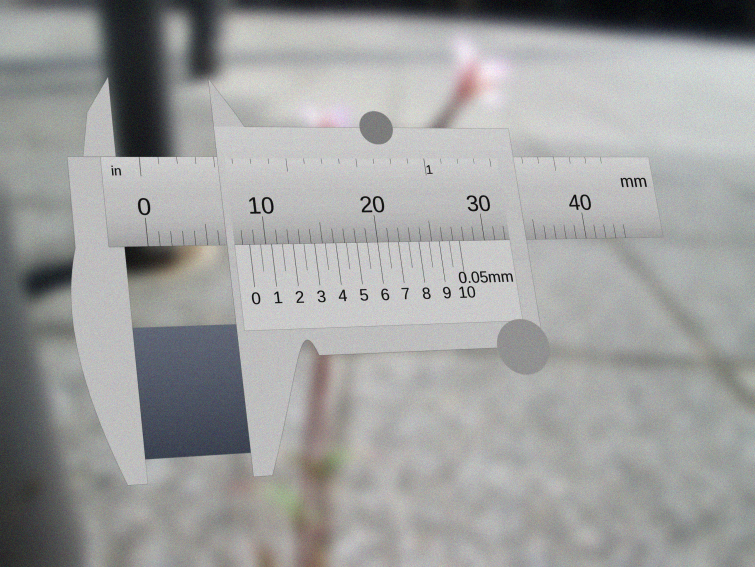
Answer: 8.6 (mm)
